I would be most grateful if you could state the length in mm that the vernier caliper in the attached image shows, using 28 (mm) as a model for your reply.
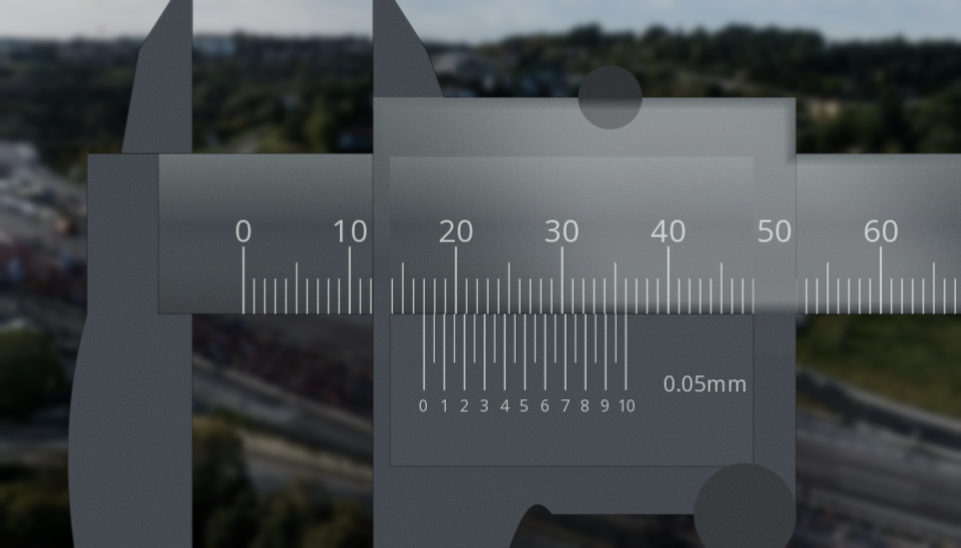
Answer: 17.0 (mm)
